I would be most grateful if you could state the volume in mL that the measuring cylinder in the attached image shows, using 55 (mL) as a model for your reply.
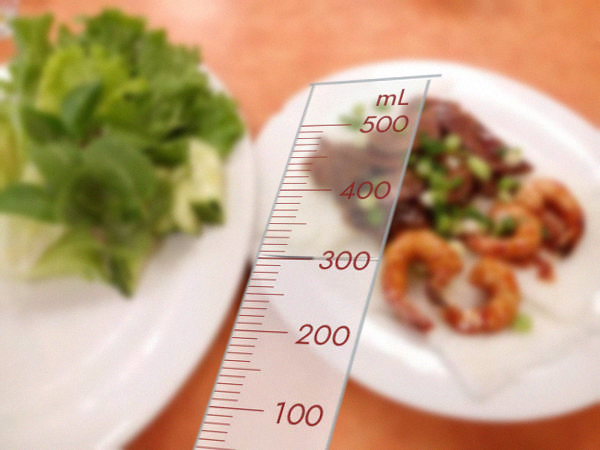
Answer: 300 (mL)
